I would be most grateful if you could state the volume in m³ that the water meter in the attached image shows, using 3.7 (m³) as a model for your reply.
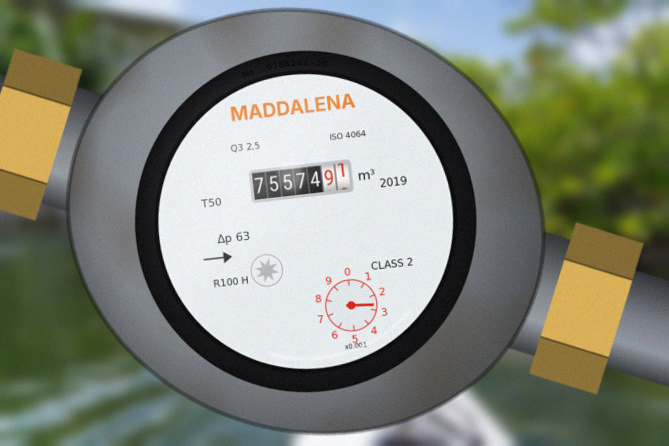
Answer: 75574.912 (m³)
